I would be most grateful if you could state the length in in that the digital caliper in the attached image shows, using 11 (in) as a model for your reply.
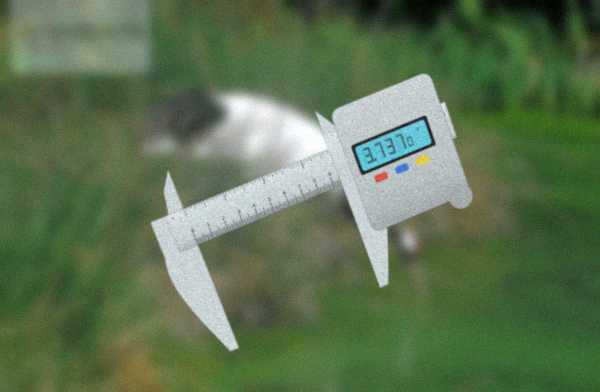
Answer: 3.7370 (in)
